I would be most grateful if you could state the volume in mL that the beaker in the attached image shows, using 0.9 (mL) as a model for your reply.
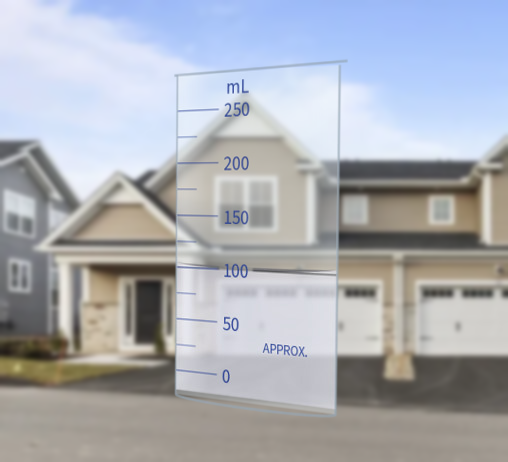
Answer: 100 (mL)
